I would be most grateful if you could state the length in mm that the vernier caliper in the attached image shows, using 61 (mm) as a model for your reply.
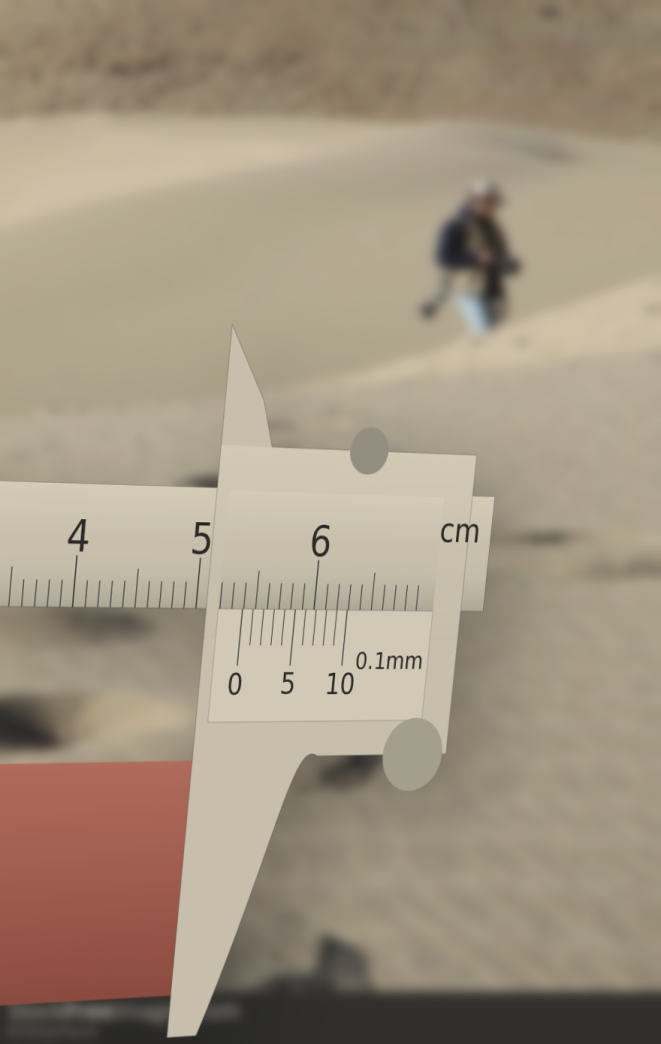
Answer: 53.9 (mm)
